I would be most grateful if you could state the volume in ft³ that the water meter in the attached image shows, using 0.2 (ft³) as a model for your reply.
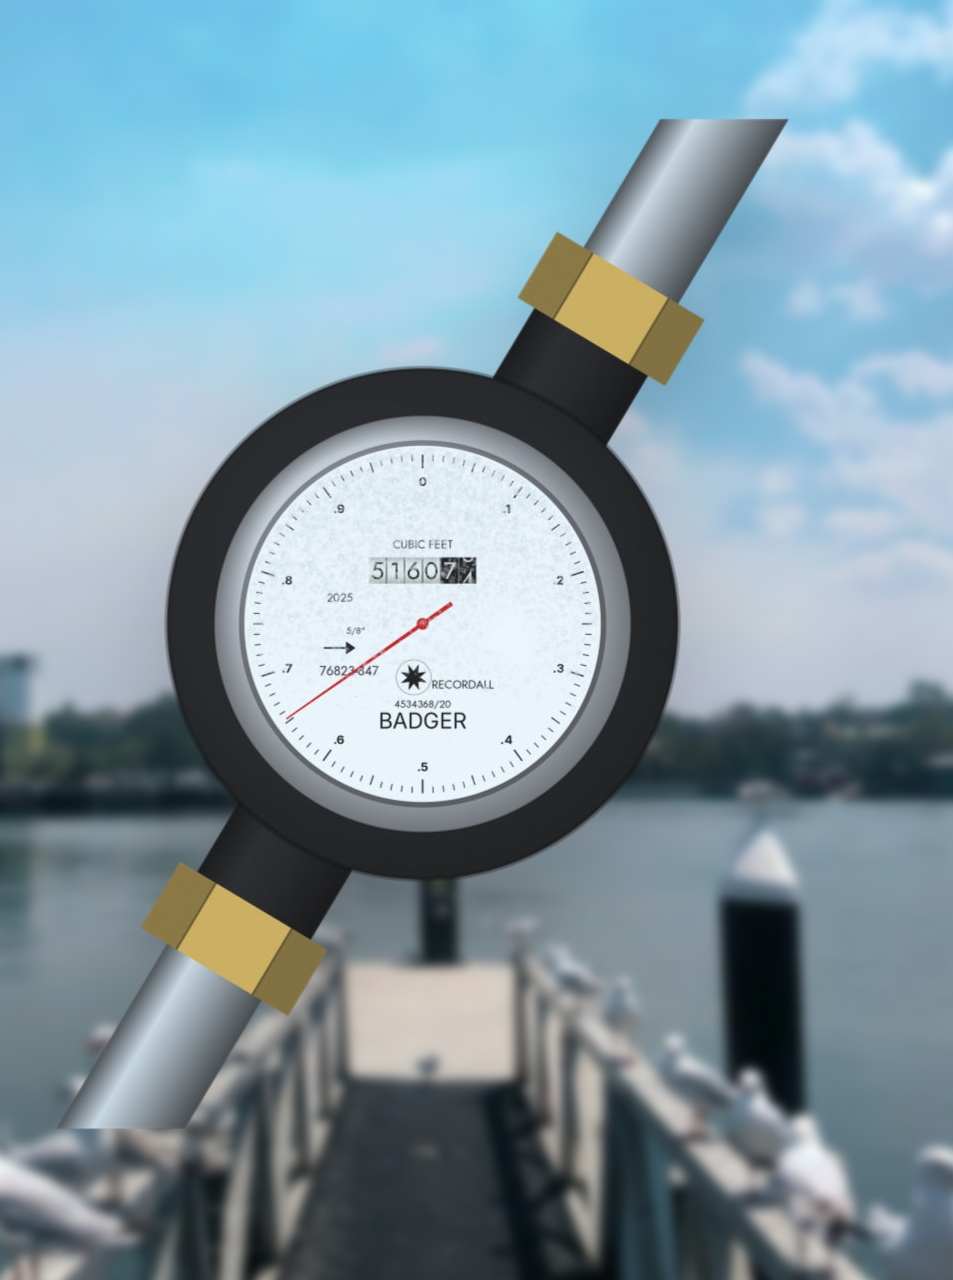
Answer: 516073.65 (ft³)
